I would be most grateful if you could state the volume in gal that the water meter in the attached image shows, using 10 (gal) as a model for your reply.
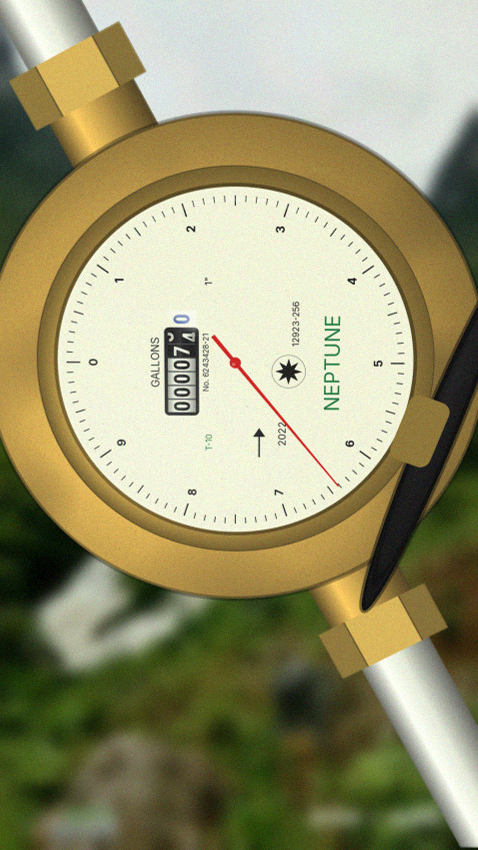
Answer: 736.4 (gal)
